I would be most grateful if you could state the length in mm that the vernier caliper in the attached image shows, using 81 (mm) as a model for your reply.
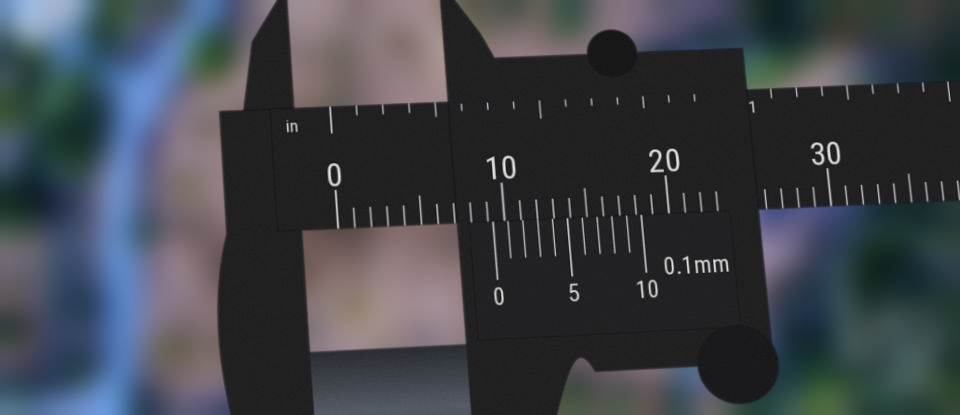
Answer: 9.3 (mm)
